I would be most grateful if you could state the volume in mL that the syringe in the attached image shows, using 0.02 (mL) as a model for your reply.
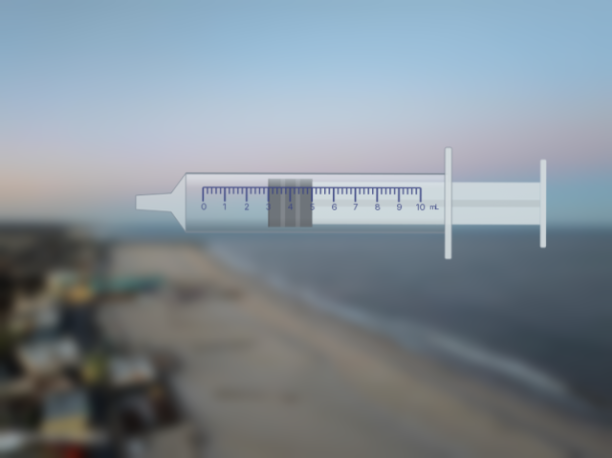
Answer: 3 (mL)
